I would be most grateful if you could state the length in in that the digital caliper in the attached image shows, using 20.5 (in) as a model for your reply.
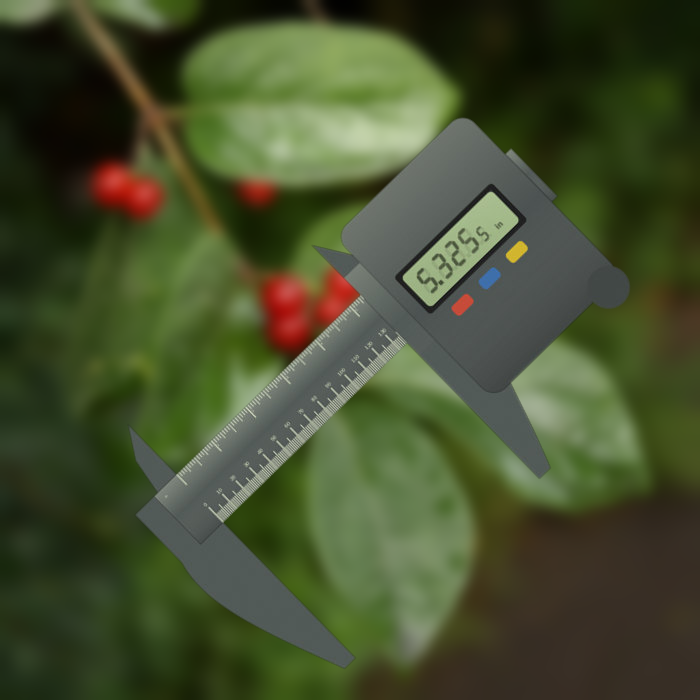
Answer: 5.3255 (in)
